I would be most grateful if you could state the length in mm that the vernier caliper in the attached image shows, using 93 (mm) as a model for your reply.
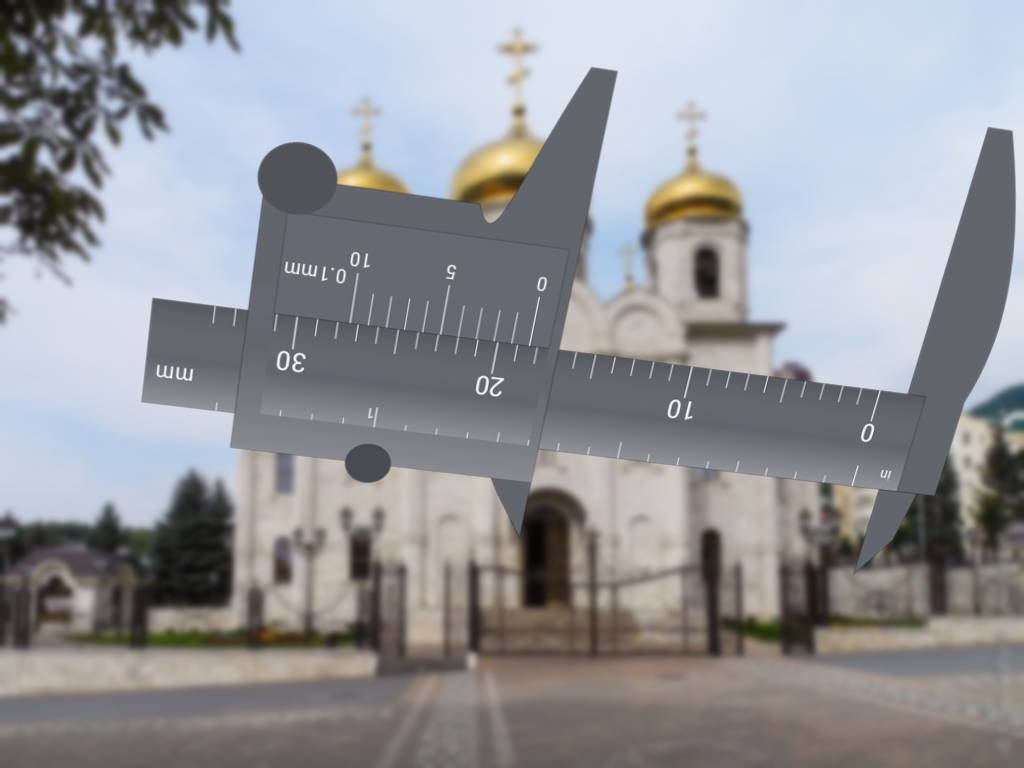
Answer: 18.4 (mm)
